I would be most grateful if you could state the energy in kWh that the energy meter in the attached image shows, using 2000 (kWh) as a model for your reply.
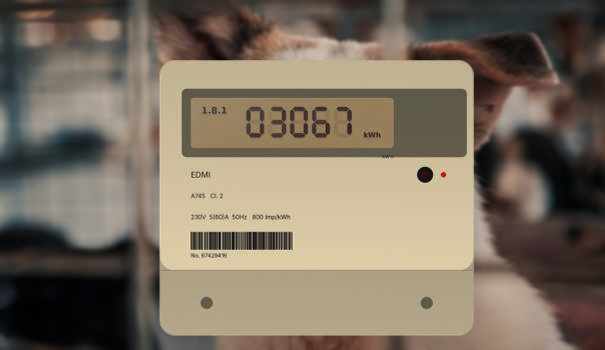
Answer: 3067 (kWh)
